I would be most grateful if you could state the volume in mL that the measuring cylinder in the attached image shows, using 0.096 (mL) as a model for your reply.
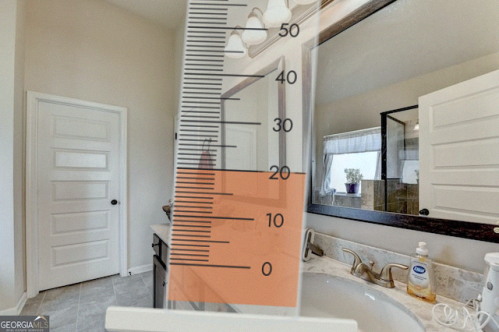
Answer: 20 (mL)
